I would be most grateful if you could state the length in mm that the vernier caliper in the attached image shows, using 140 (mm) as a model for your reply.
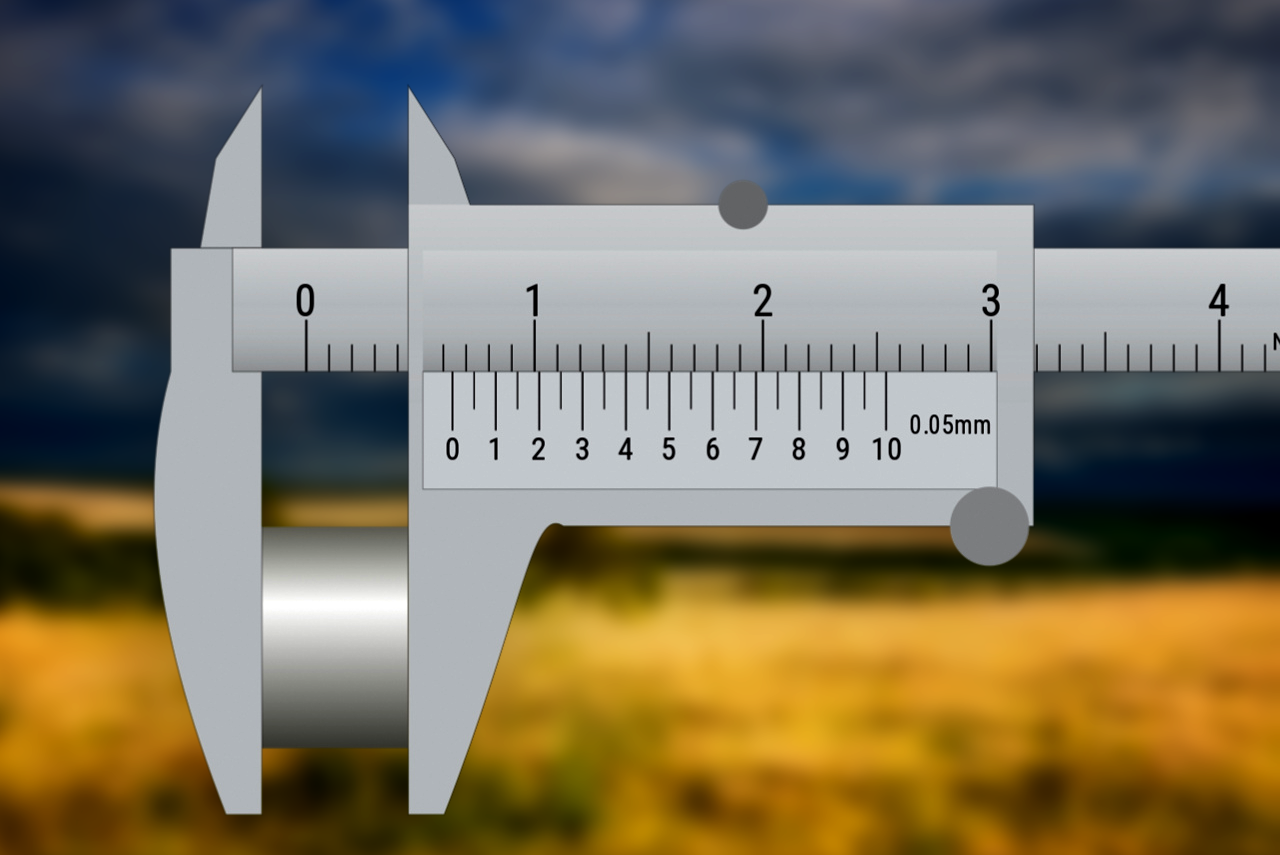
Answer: 6.4 (mm)
